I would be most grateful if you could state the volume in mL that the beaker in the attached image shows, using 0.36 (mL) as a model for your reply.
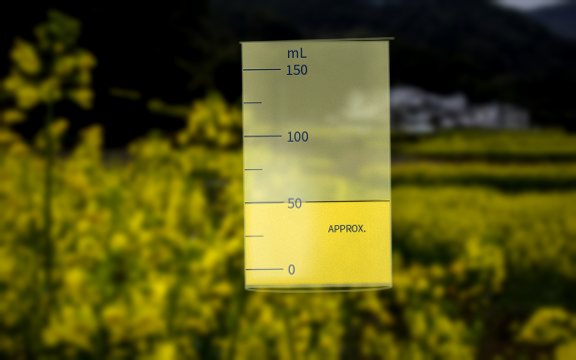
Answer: 50 (mL)
